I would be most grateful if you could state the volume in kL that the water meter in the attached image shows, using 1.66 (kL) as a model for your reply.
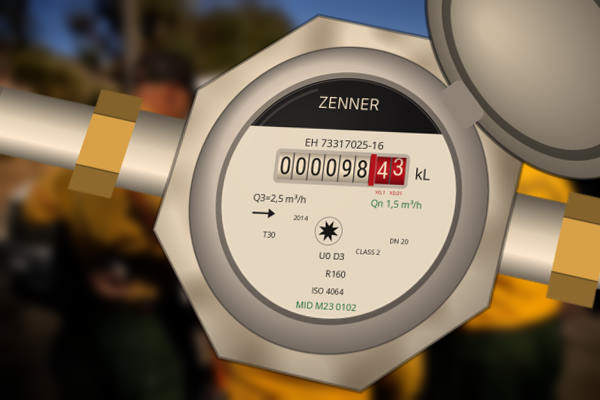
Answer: 98.43 (kL)
